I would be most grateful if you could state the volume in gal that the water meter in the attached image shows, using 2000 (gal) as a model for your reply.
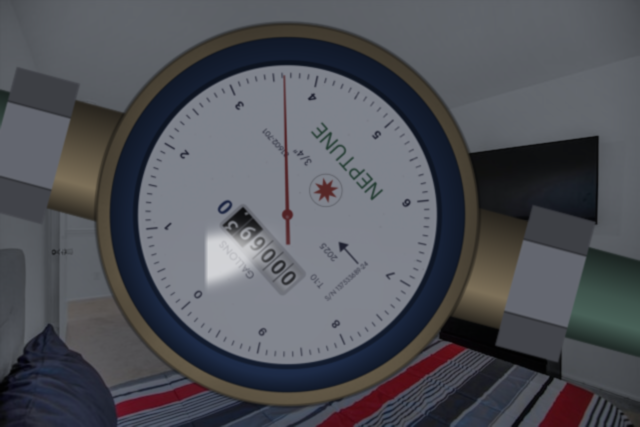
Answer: 6933.6 (gal)
